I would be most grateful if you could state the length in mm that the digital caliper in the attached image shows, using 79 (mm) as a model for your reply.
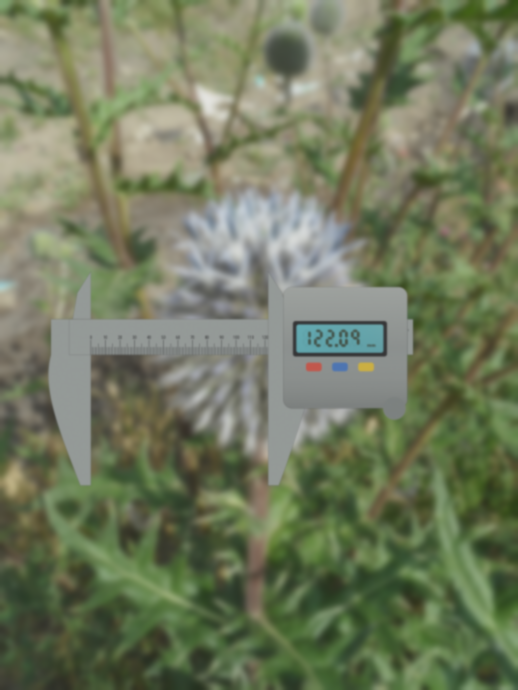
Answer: 122.09 (mm)
